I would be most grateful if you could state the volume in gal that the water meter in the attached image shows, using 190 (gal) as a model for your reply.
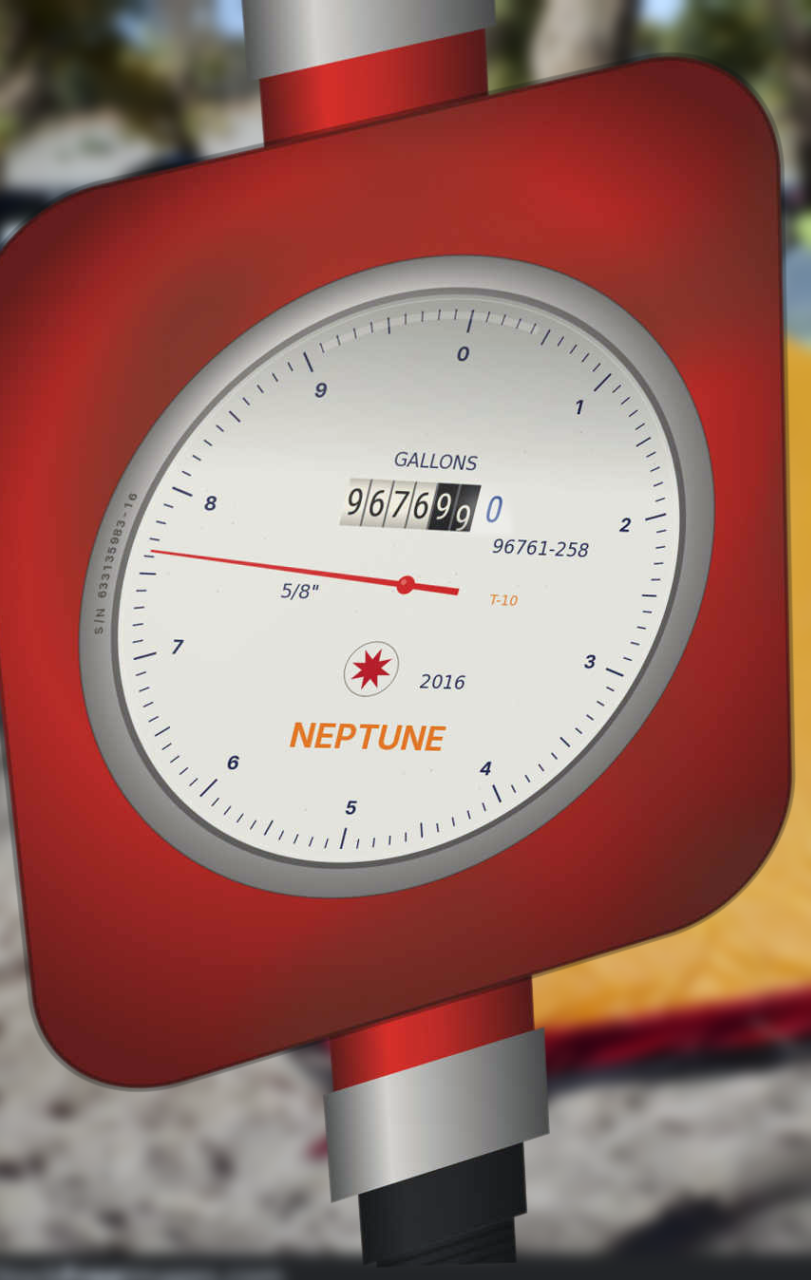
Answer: 9676987.6 (gal)
